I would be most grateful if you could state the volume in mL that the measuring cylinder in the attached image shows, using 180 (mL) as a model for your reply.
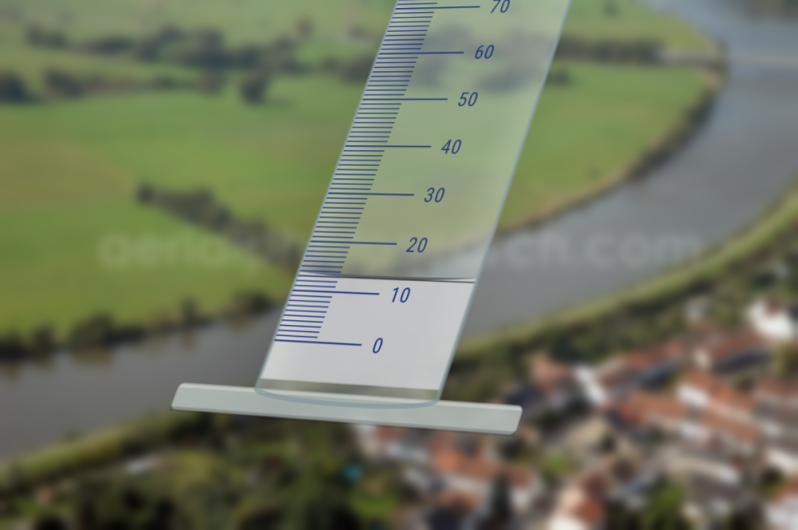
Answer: 13 (mL)
